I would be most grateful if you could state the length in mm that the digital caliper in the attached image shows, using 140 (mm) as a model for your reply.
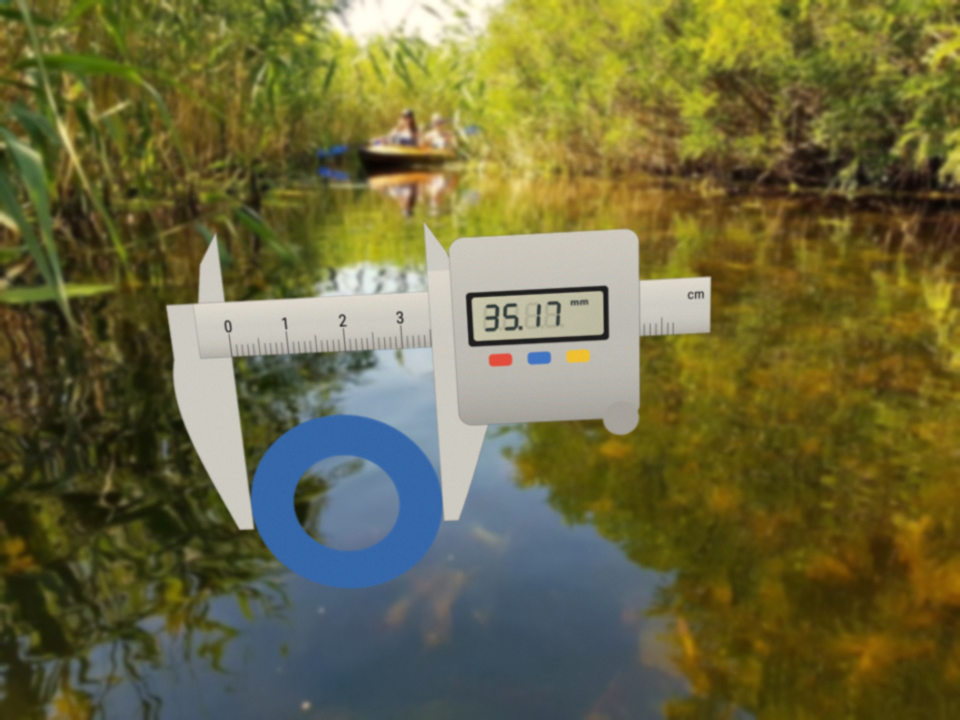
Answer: 35.17 (mm)
